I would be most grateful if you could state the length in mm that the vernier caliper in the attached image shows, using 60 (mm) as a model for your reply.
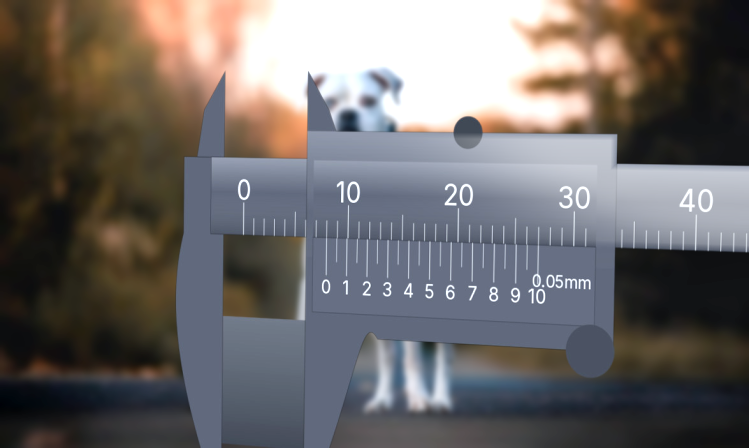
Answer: 8.0 (mm)
